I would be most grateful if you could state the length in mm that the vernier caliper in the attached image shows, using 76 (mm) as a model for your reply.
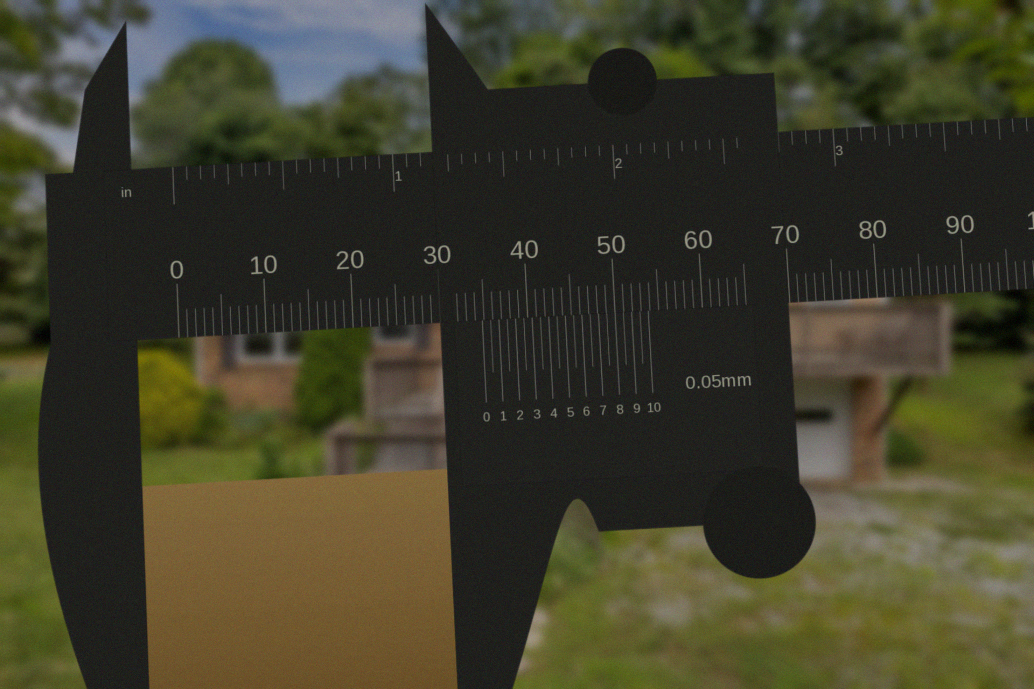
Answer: 34.8 (mm)
